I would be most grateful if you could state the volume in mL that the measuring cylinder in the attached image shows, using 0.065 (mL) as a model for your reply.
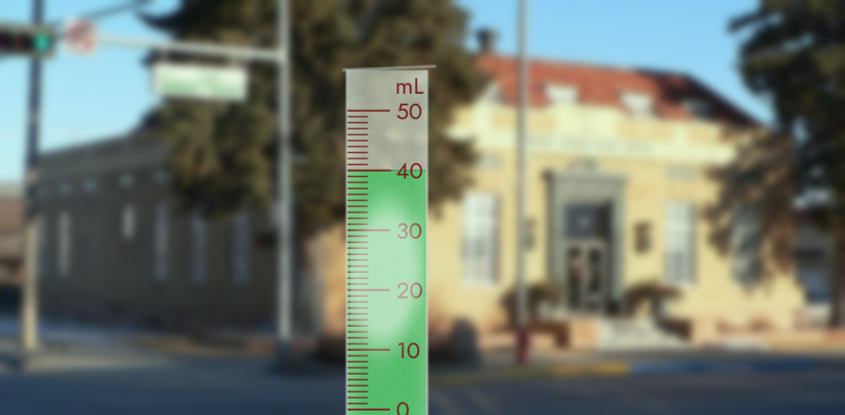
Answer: 40 (mL)
